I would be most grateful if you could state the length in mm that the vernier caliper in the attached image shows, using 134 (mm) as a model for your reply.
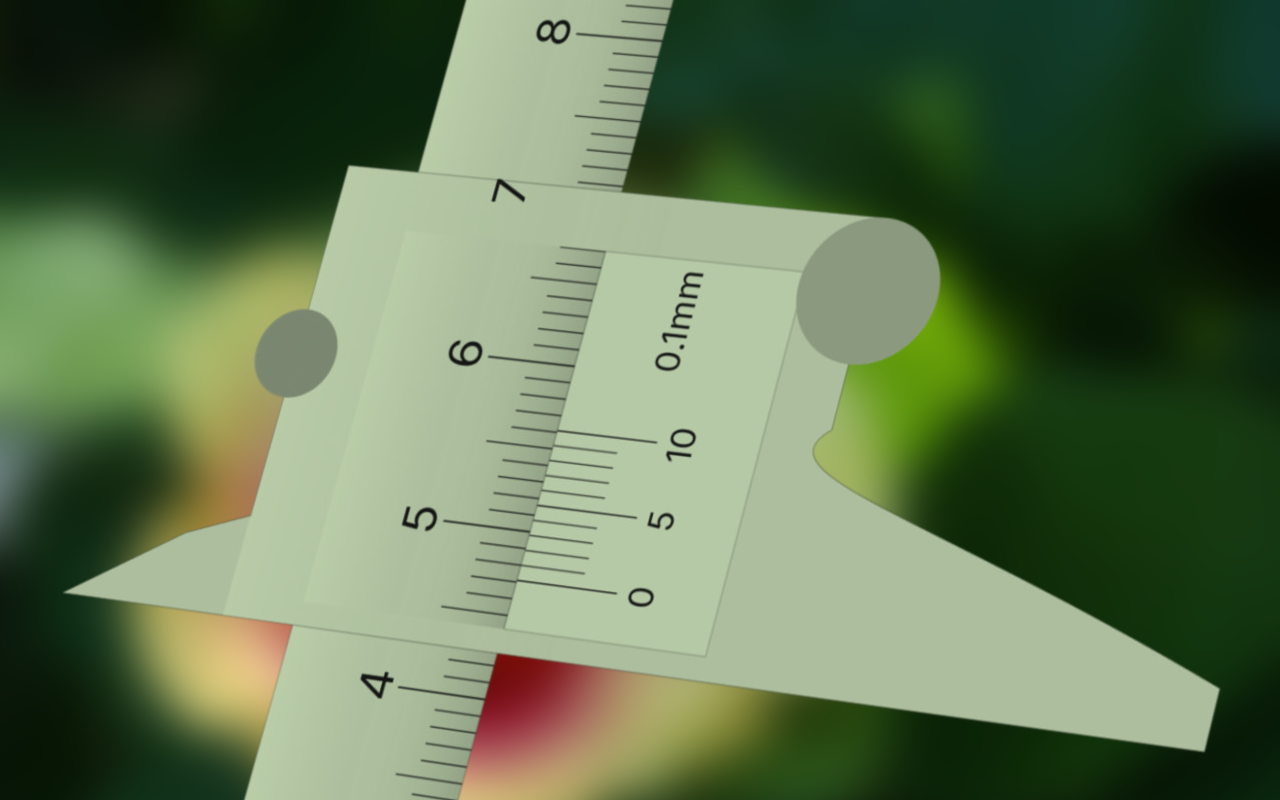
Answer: 47.1 (mm)
